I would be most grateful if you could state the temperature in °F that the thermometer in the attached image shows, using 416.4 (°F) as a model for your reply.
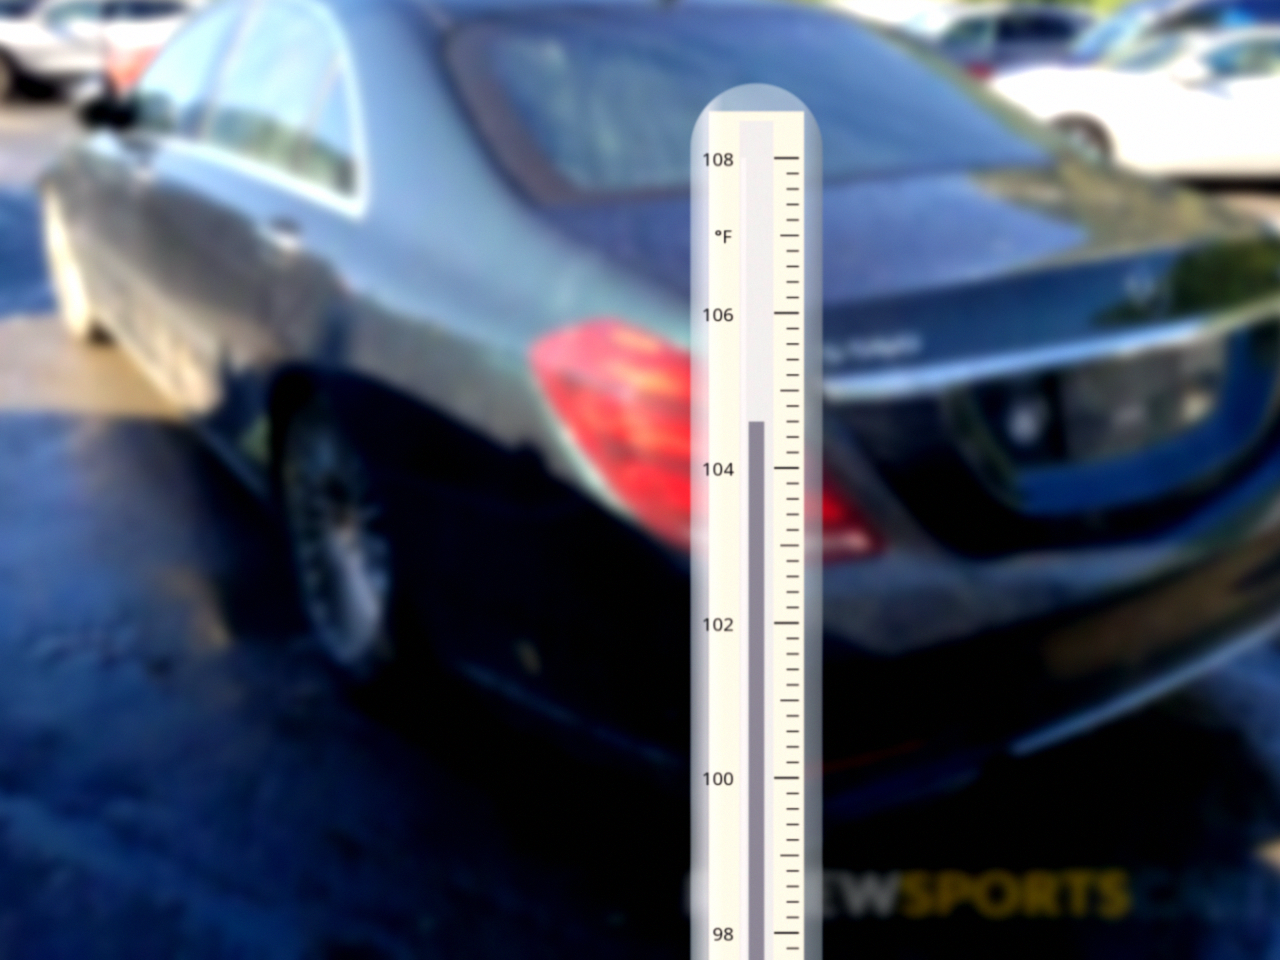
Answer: 104.6 (°F)
